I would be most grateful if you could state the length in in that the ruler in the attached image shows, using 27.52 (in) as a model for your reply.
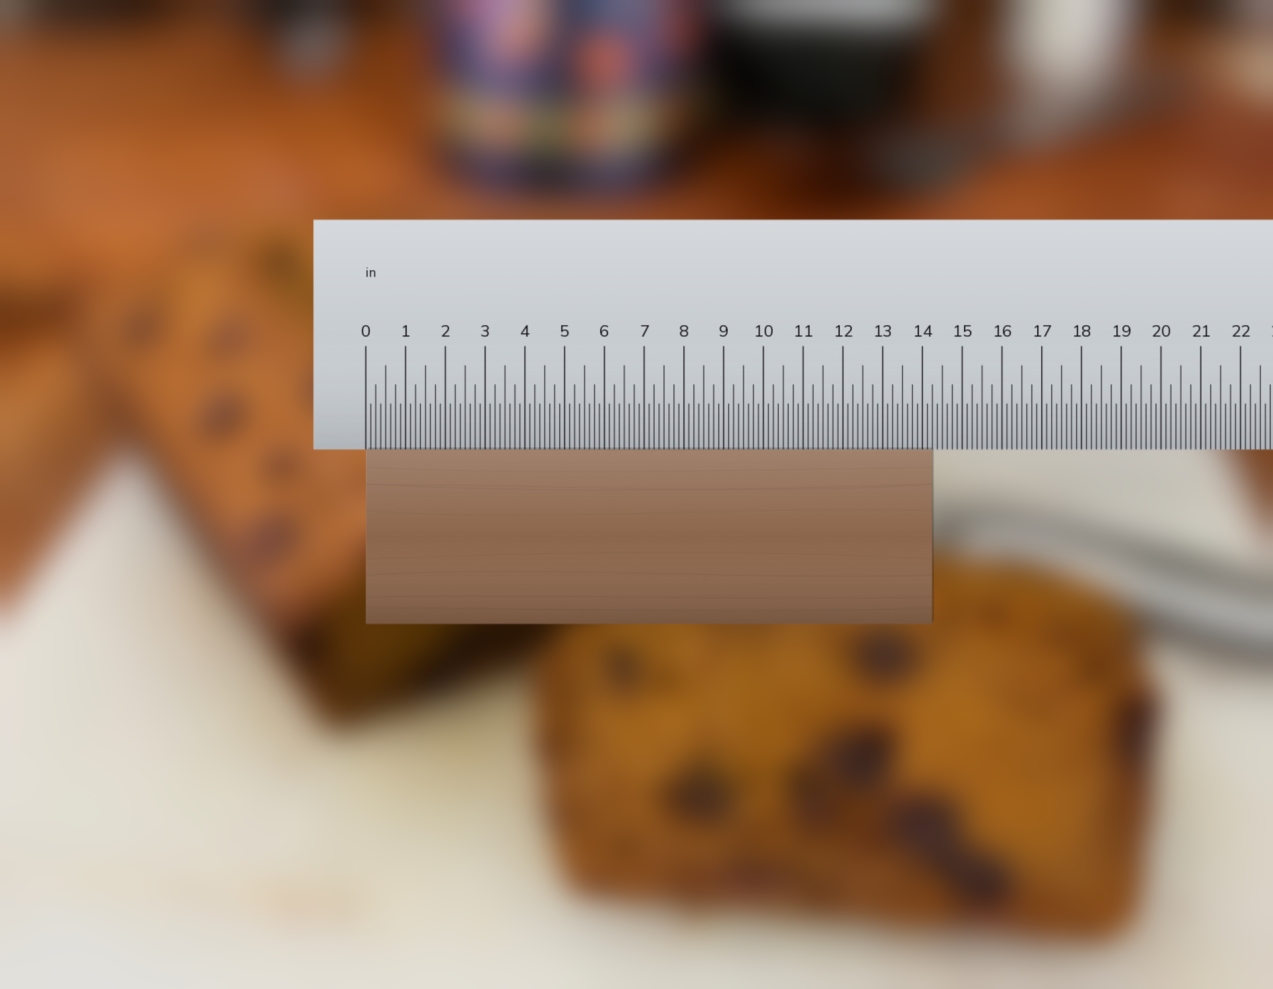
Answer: 14.25 (in)
